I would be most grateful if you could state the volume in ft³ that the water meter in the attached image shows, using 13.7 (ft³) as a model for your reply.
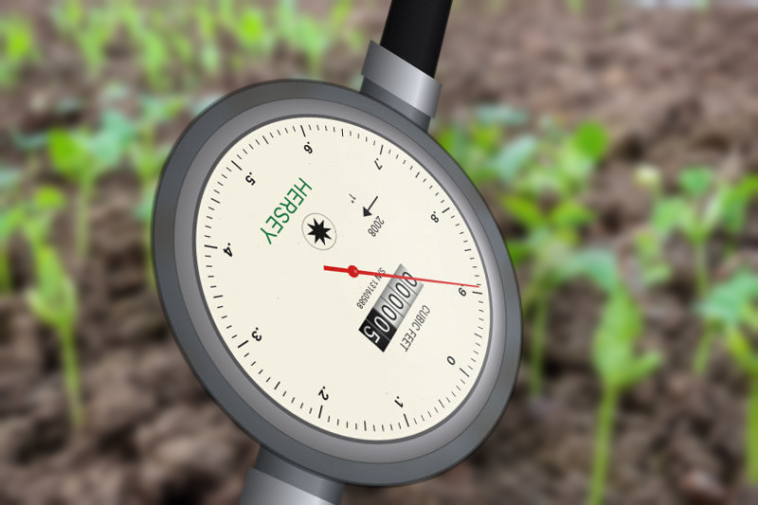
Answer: 4.89 (ft³)
